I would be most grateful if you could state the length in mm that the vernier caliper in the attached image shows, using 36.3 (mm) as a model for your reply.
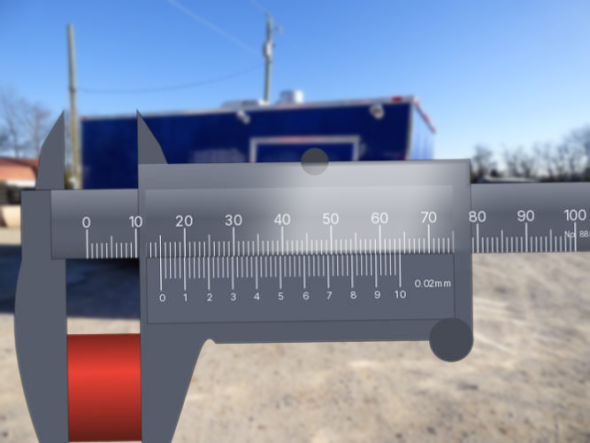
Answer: 15.0 (mm)
